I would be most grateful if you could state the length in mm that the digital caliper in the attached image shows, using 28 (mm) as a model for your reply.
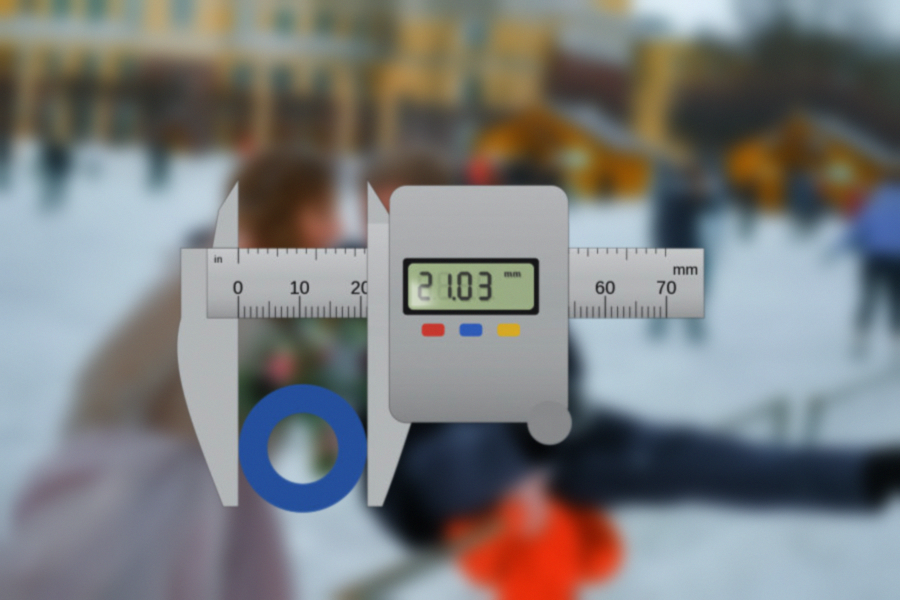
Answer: 21.03 (mm)
